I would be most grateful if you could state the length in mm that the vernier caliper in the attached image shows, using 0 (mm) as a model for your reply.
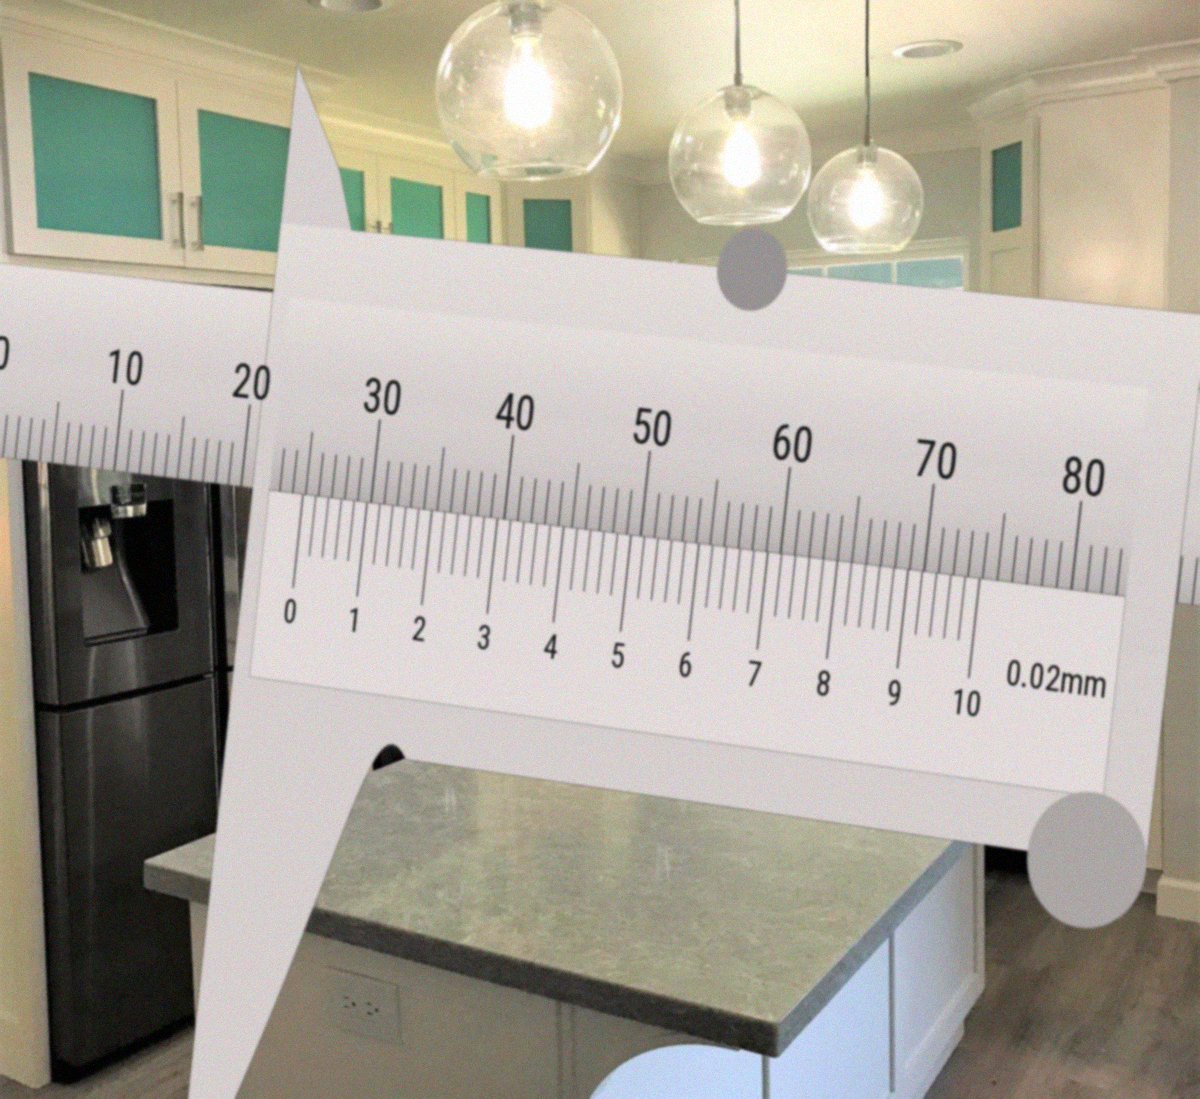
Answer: 24.8 (mm)
